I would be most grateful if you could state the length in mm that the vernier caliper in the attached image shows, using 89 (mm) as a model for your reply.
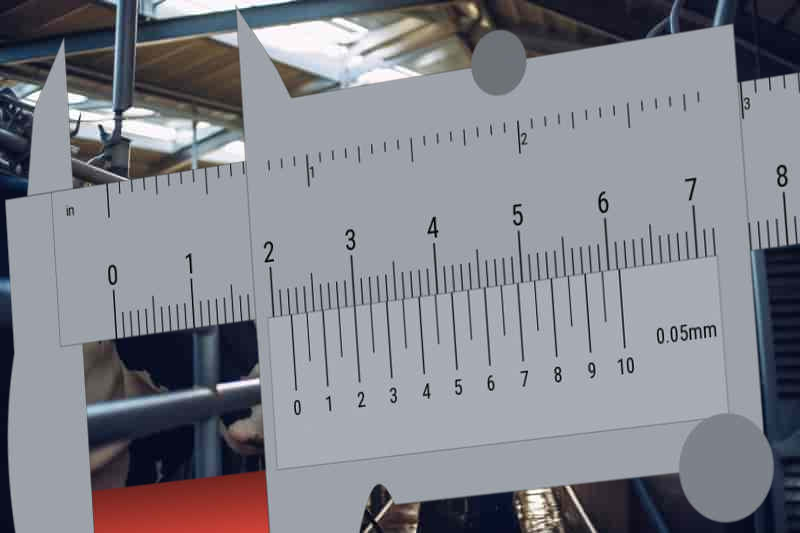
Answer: 22.2 (mm)
